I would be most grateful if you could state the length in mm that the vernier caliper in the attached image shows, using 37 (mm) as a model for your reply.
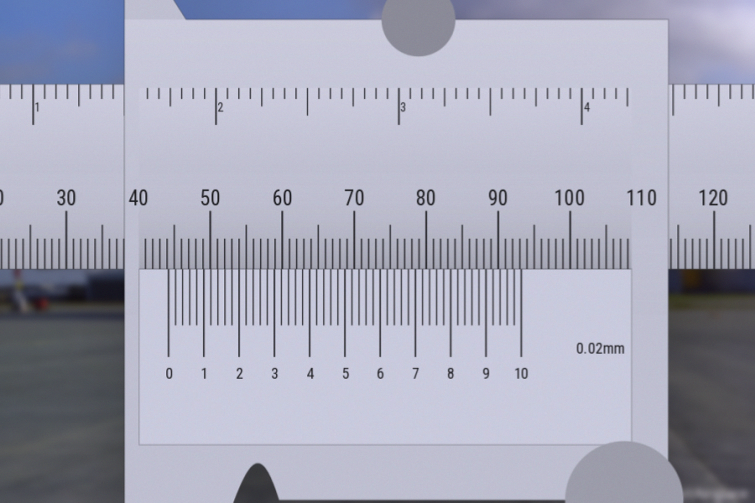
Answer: 44.2 (mm)
